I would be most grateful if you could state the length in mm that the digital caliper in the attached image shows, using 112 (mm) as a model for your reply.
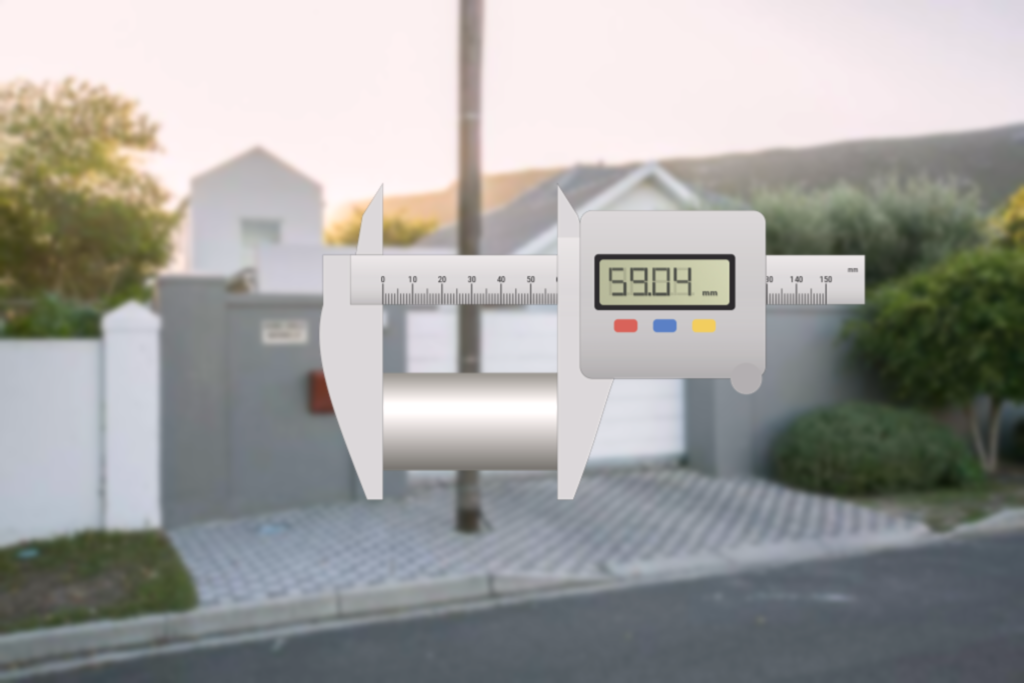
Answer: 59.04 (mm)
